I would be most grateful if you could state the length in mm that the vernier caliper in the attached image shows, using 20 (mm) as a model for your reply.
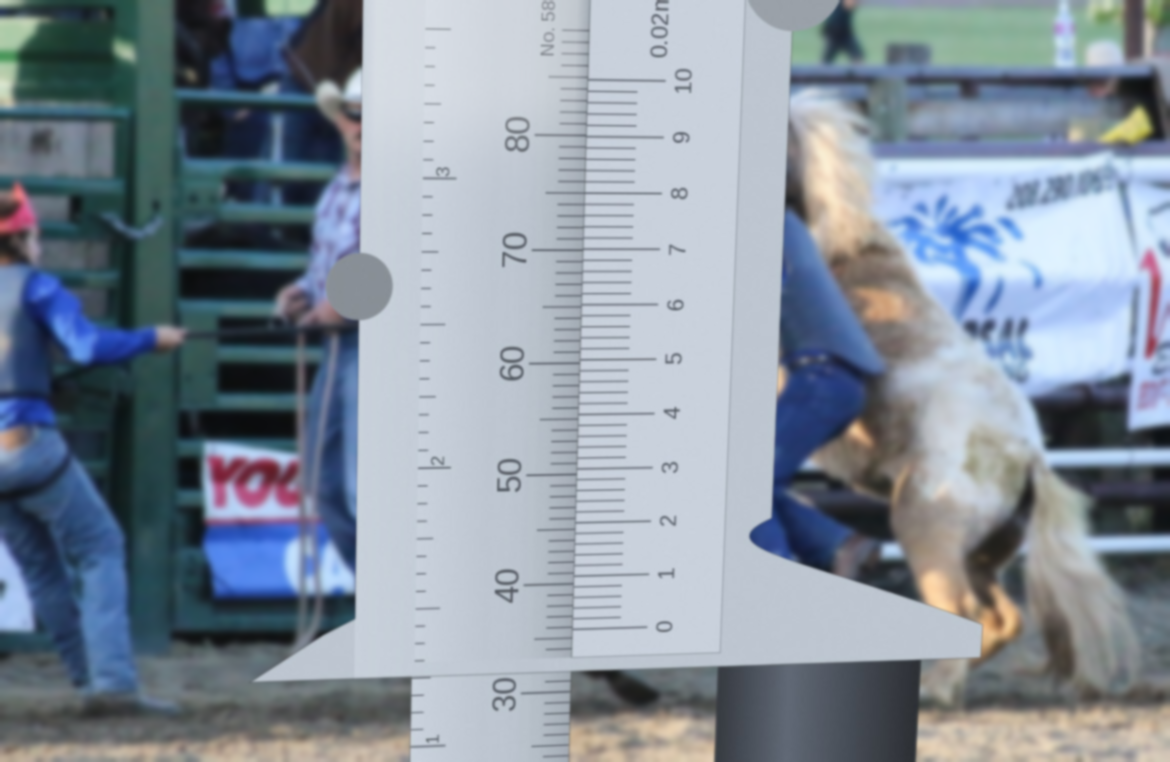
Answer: 35.8 (mm)
